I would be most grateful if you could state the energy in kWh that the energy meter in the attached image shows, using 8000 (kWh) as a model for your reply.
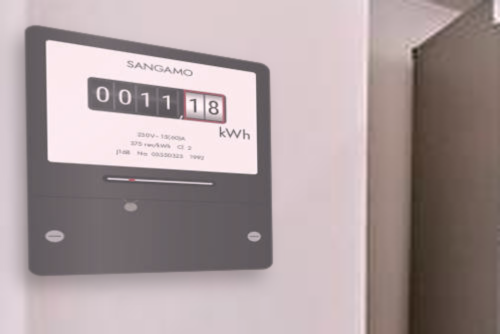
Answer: 11.18 (kWh)
